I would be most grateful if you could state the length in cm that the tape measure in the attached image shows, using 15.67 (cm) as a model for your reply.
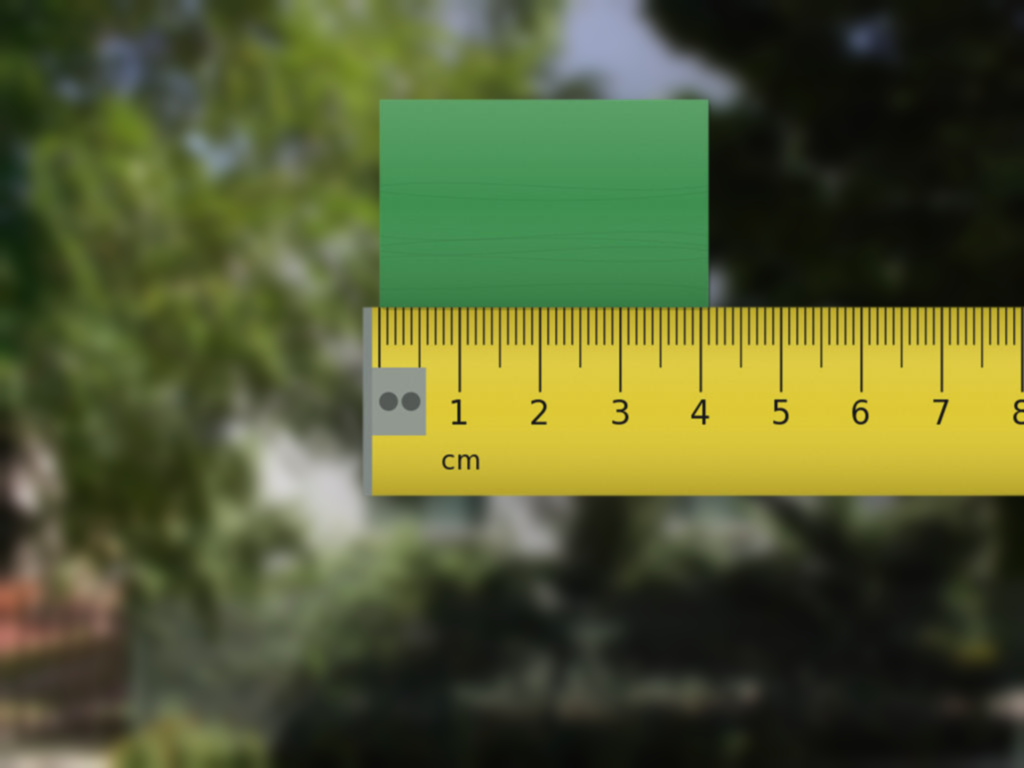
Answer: 4.1 (cm)
